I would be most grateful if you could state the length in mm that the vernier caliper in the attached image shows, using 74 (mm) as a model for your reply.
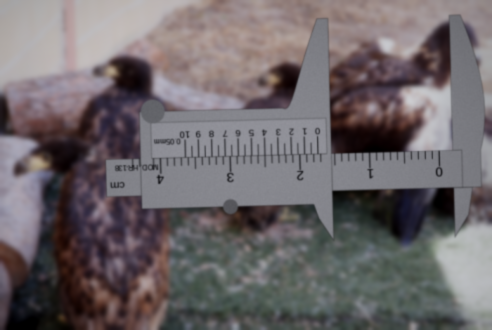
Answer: 17.4 (mm)
